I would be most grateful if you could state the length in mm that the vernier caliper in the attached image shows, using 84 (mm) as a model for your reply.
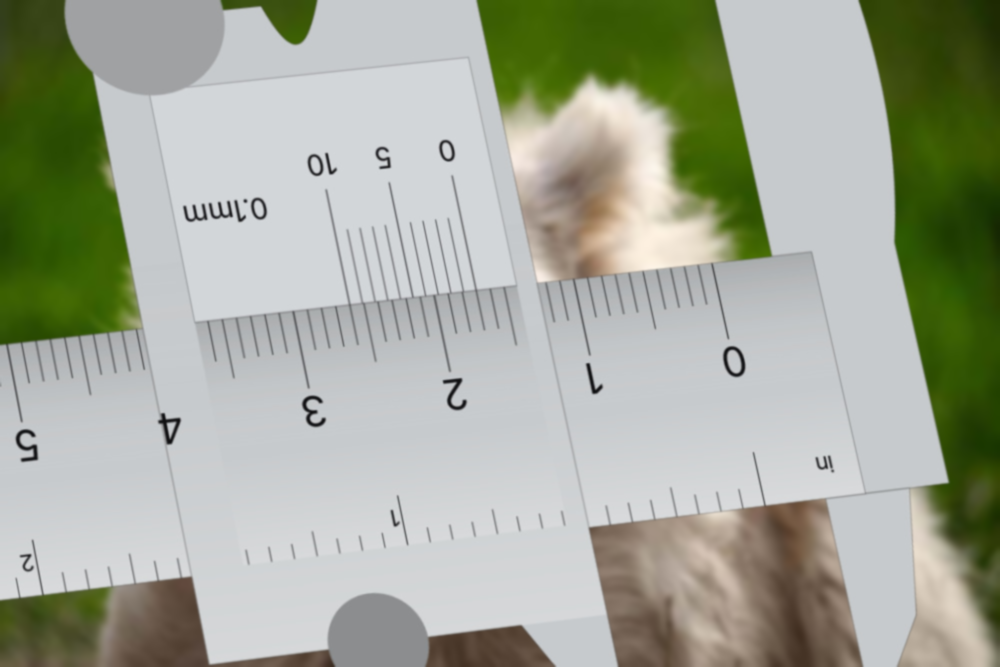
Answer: 17.0 (mm)
